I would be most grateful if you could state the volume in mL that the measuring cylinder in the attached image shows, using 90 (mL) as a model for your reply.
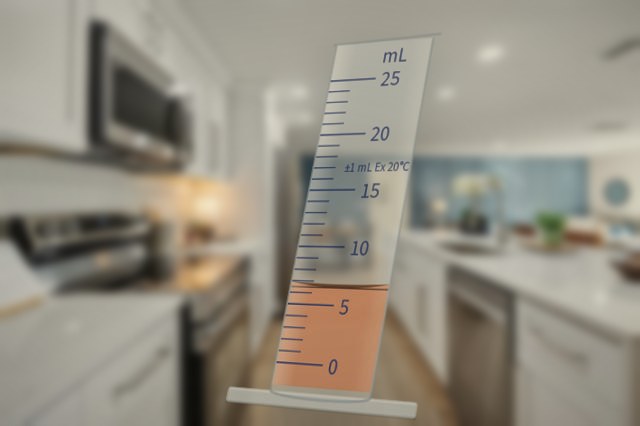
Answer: 6.5 (mL)
